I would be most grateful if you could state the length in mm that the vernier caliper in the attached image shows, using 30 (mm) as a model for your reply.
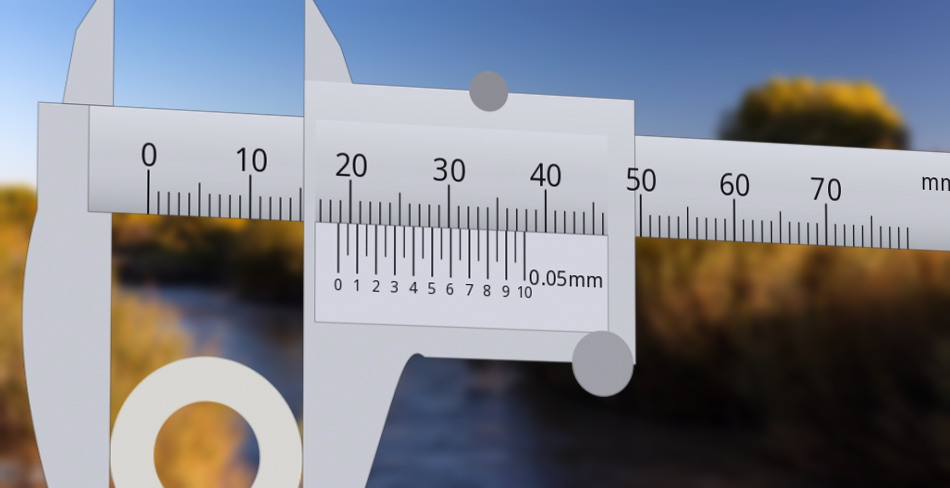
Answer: 18.8 (mm)
